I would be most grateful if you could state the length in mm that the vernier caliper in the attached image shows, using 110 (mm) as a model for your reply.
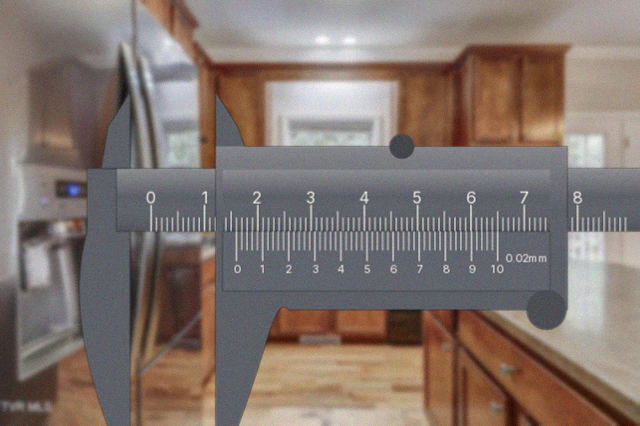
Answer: 16.0 (mm)
